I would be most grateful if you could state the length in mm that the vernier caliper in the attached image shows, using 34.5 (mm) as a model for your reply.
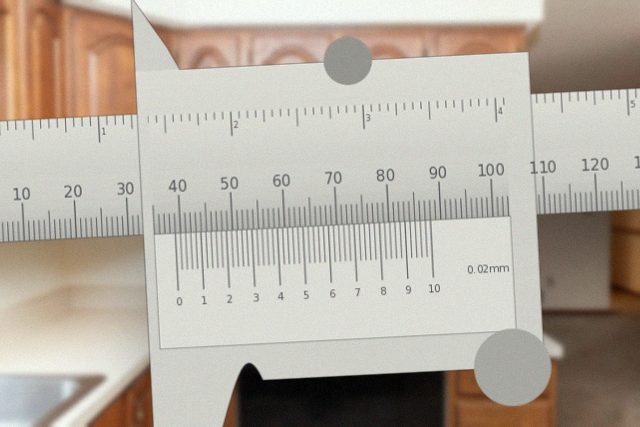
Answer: 39.0 (mm)
